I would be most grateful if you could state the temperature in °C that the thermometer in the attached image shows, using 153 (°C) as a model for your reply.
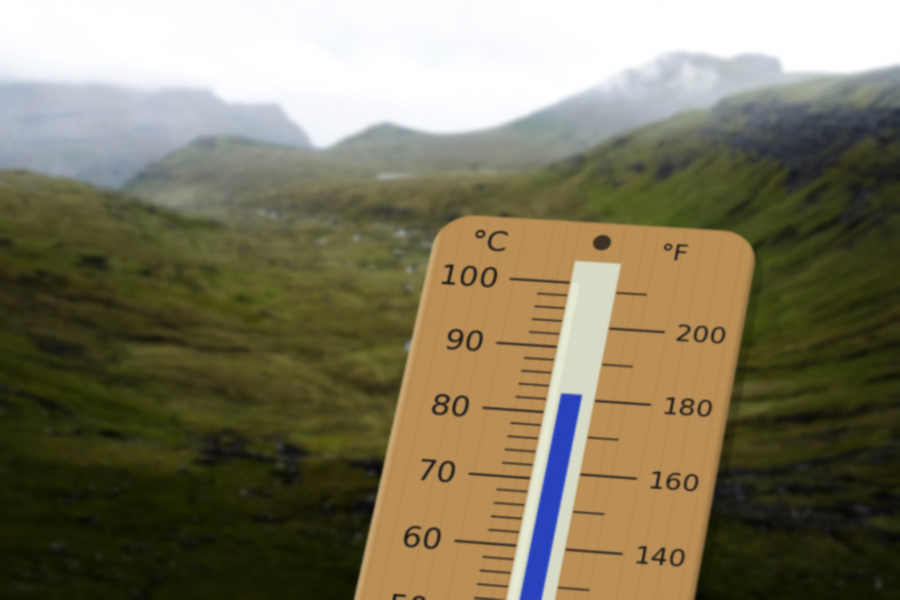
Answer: 83 (°C)
